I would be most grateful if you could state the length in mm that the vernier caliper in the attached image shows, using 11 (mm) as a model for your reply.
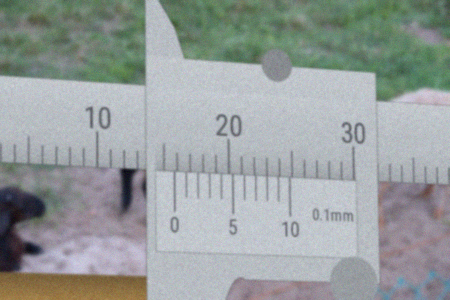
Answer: 15.8 (mm)
